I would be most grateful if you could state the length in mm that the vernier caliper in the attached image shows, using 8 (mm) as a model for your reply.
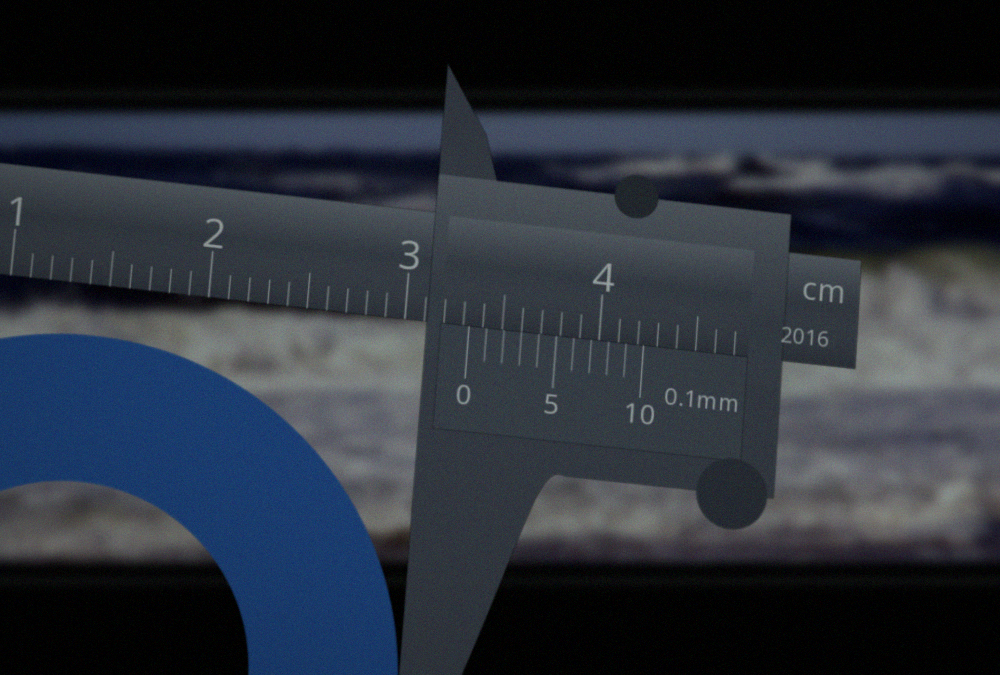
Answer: 33.3 (mm)
